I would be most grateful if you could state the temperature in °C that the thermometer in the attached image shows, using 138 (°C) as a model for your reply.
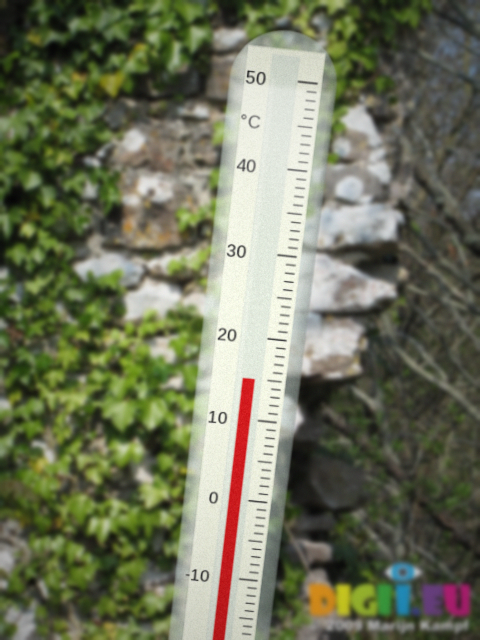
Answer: 15 (°C)
